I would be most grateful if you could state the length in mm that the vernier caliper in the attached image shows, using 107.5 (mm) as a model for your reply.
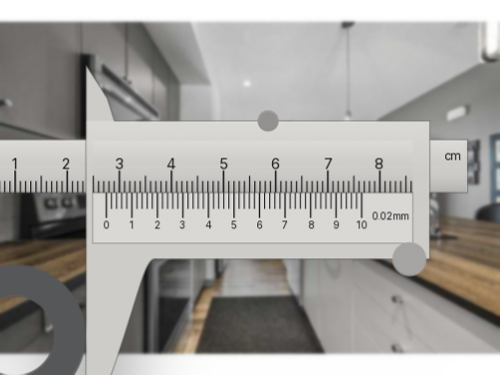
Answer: 27.5 (mm)
